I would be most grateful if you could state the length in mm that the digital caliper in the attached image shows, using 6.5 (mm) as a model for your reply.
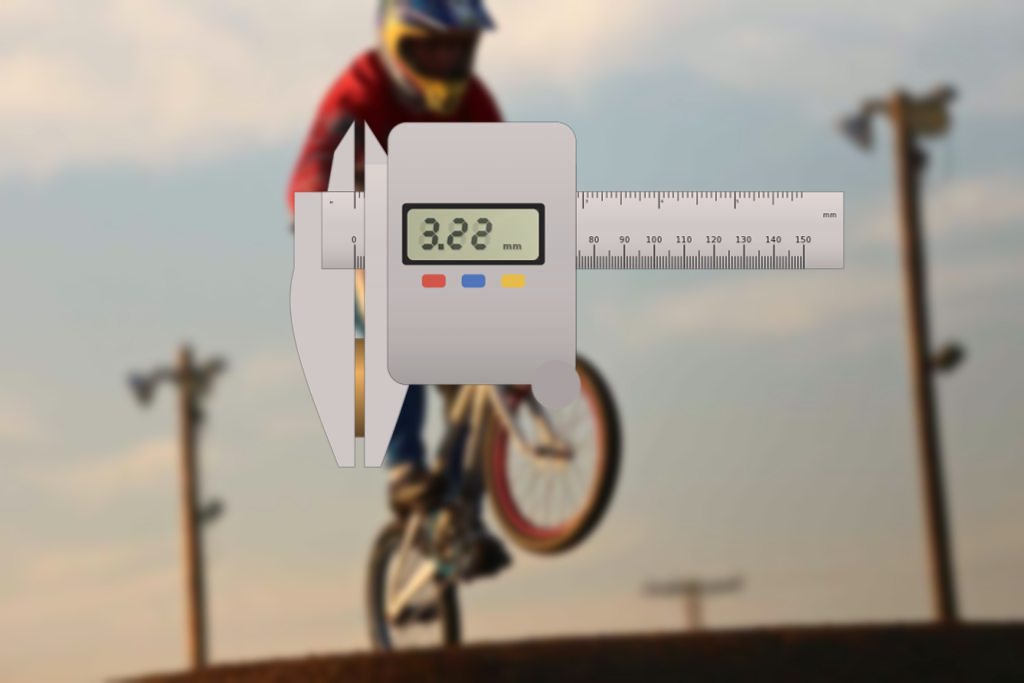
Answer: 3.22 (mm)
